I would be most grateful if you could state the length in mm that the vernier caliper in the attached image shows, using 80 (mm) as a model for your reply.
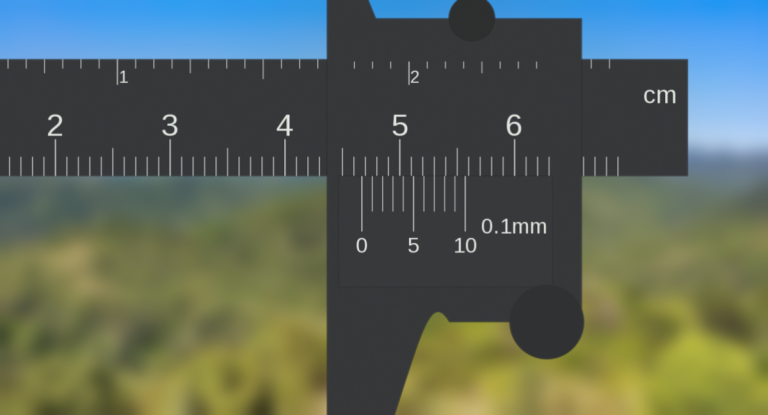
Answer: 46.7 (mm)
